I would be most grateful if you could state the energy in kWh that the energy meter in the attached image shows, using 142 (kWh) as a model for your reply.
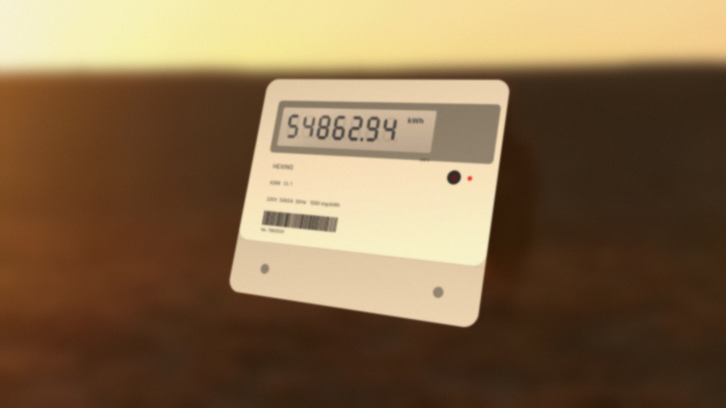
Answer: 54862.94 (kWh)
